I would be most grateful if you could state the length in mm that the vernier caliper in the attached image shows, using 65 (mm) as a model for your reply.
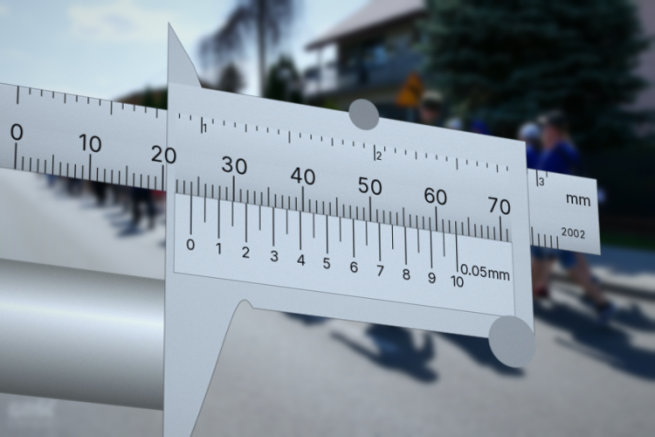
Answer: 24.0 (mm)
